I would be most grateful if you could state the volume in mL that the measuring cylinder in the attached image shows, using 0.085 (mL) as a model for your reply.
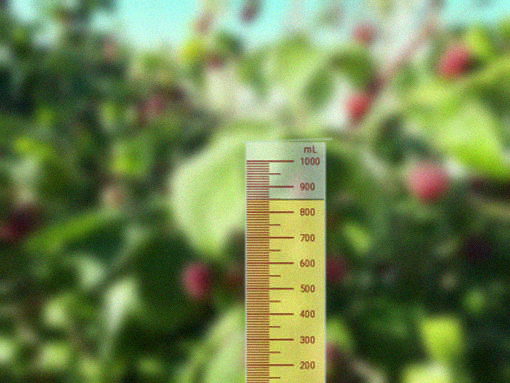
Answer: 850 (mL)
